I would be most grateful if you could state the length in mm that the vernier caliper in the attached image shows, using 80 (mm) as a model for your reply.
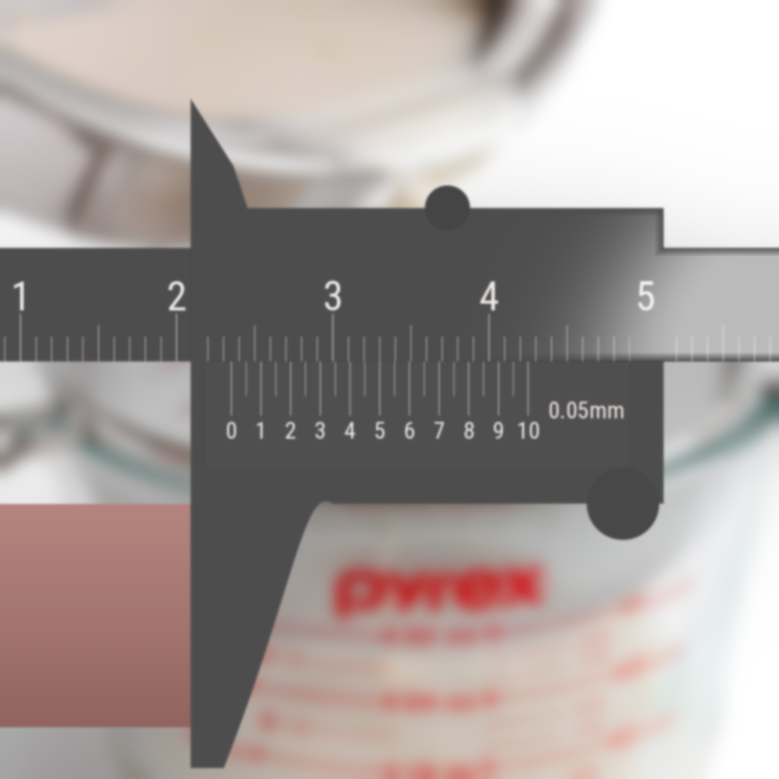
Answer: 23.5 (mm)
